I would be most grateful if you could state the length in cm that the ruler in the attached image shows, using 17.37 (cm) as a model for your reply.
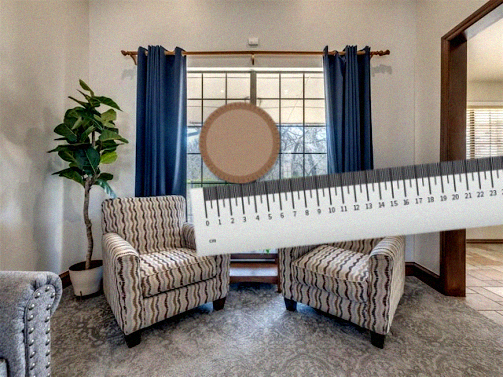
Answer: 6.5 (cm)
